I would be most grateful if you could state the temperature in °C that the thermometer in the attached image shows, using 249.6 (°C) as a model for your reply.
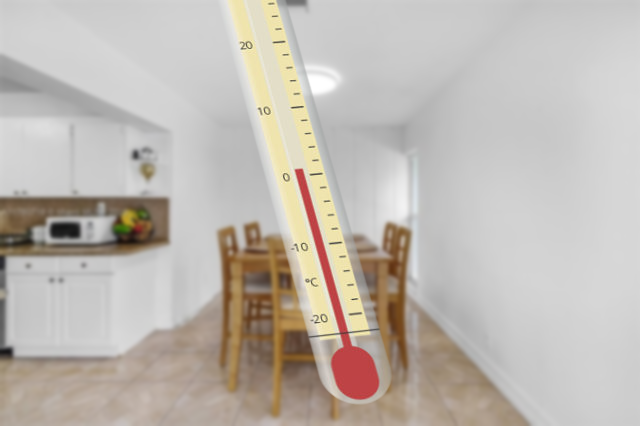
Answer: 1 (°C)
